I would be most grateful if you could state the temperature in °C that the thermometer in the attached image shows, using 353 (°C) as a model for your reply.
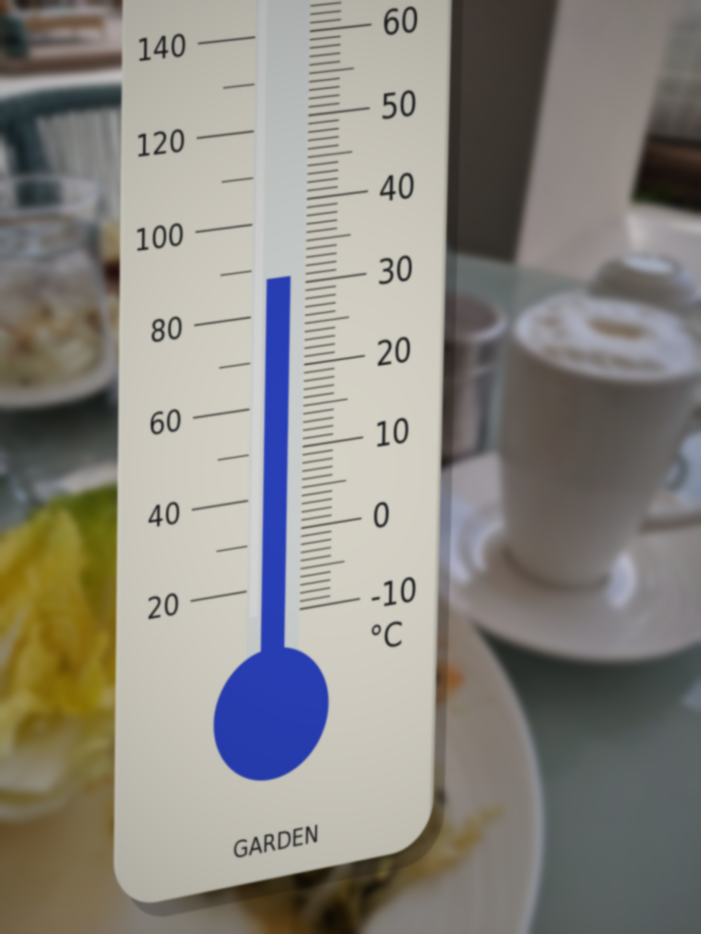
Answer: 31 (°C)
